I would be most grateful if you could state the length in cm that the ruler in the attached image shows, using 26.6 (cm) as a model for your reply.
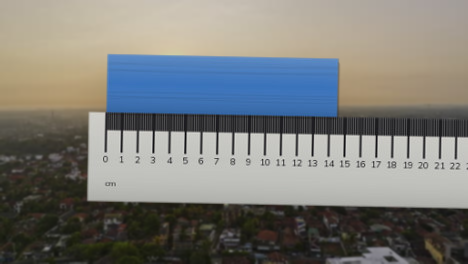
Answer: 14.5 (cm)
